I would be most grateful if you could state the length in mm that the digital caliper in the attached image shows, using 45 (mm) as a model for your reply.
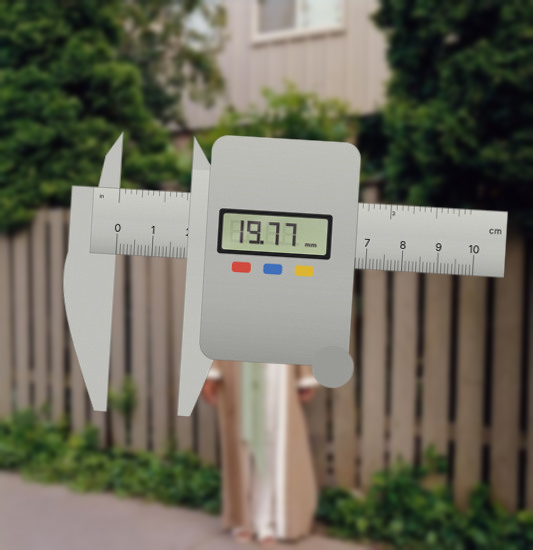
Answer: 19.77 (mm)
